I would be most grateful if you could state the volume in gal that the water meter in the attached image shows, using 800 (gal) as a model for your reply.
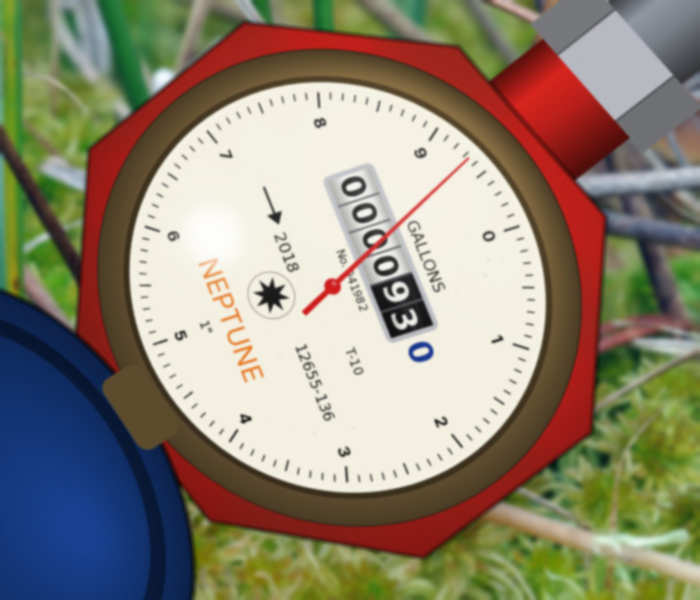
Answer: 929.3 (gal)
